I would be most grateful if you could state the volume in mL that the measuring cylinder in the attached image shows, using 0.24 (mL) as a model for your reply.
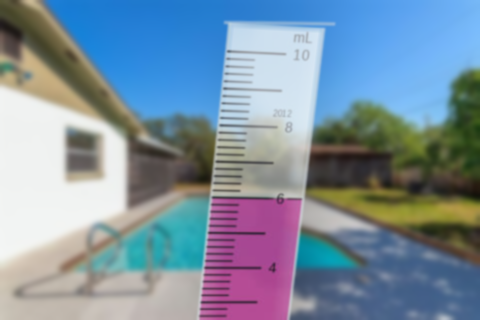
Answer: 6 (mL)
